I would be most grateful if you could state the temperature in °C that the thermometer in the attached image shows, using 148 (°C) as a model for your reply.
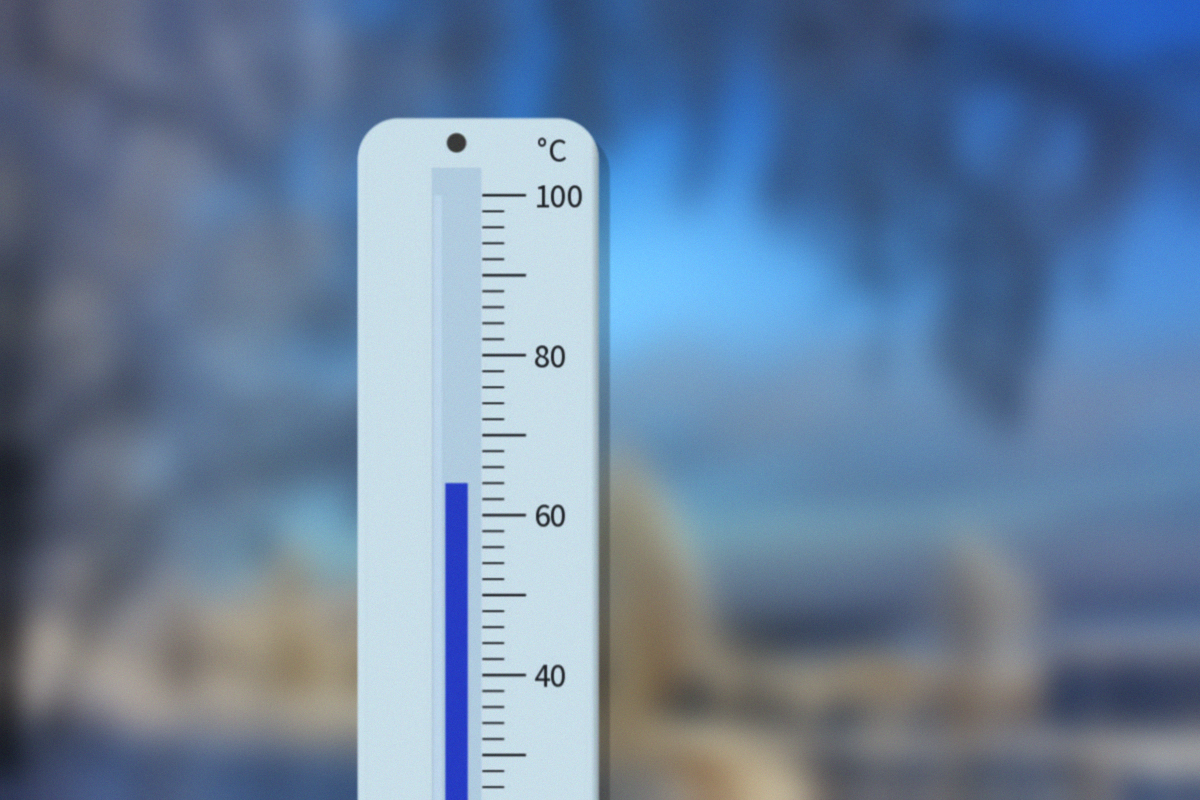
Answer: 64 (°C)
